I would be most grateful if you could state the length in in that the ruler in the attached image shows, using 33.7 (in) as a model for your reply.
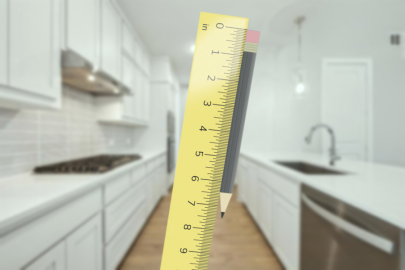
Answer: 7.5 (in)
